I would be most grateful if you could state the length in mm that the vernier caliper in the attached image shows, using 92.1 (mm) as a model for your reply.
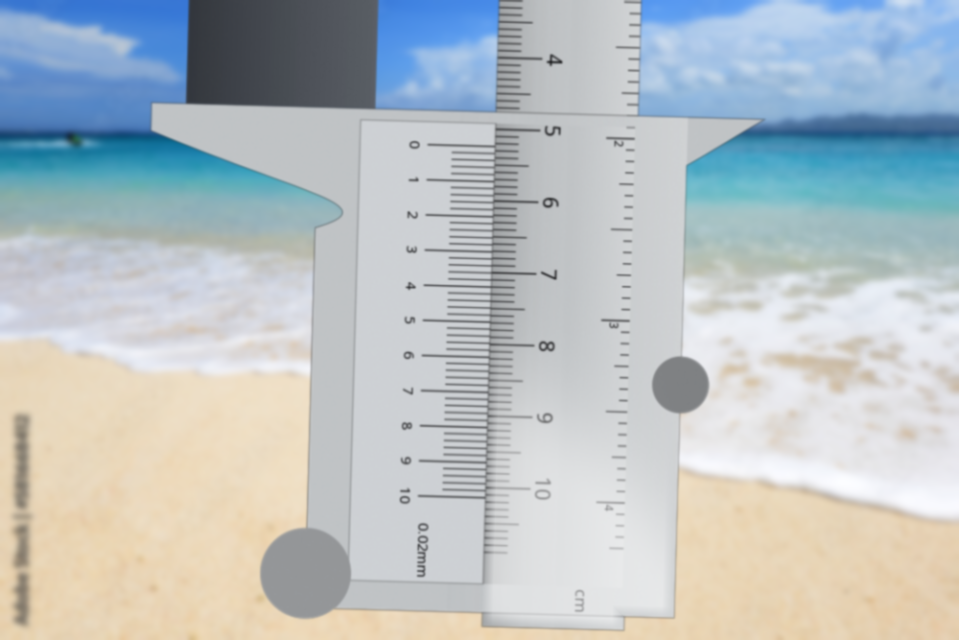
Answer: 52.4 (mm)
